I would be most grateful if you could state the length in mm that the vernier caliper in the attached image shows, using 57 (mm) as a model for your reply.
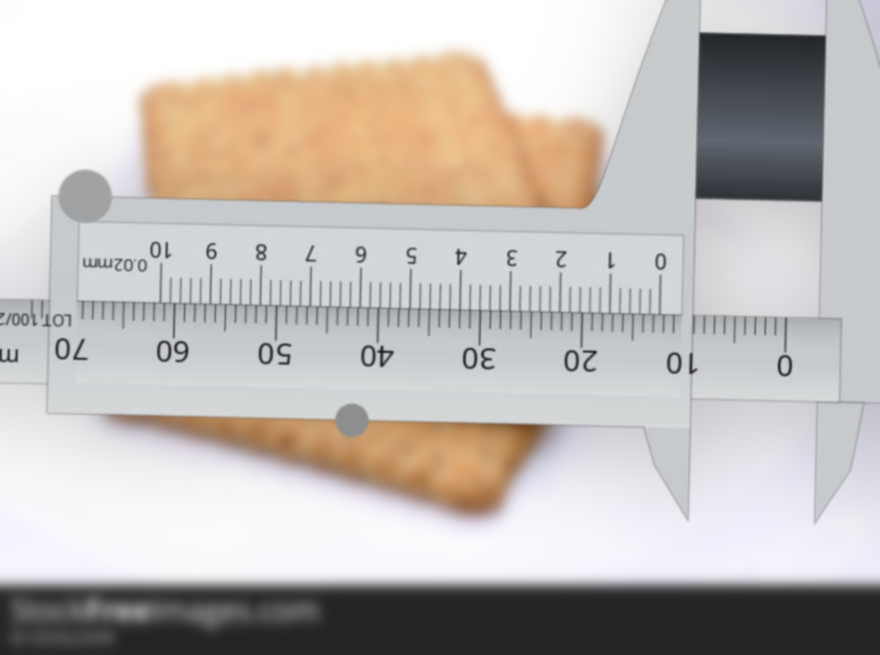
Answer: 12.4 (mm)
